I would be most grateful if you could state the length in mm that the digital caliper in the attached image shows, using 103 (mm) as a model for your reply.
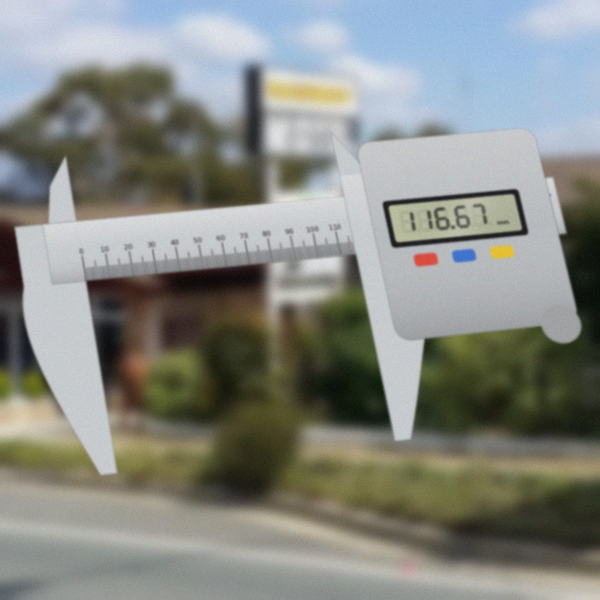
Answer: 116.67 (mm)
